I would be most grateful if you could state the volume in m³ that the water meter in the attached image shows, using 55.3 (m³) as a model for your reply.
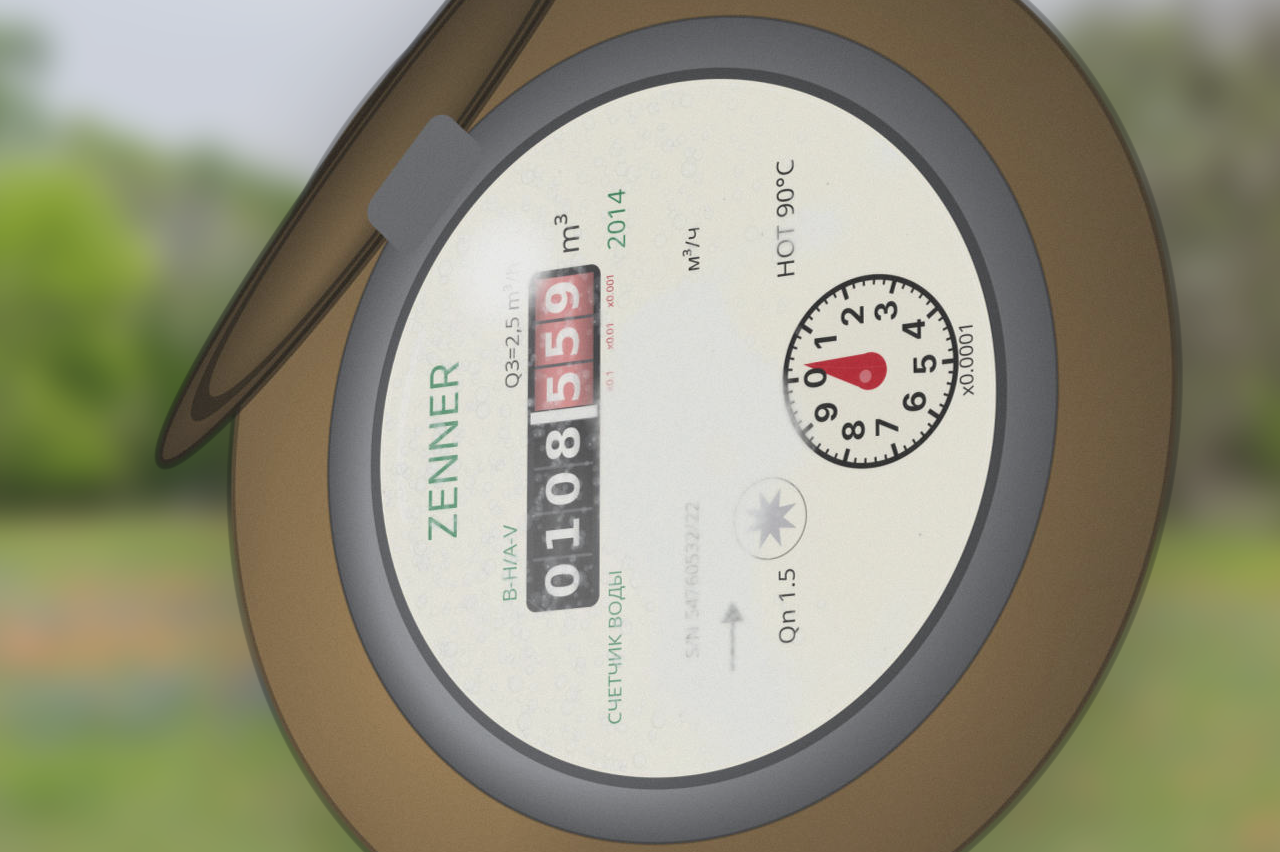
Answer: 108.5590 (m³)
